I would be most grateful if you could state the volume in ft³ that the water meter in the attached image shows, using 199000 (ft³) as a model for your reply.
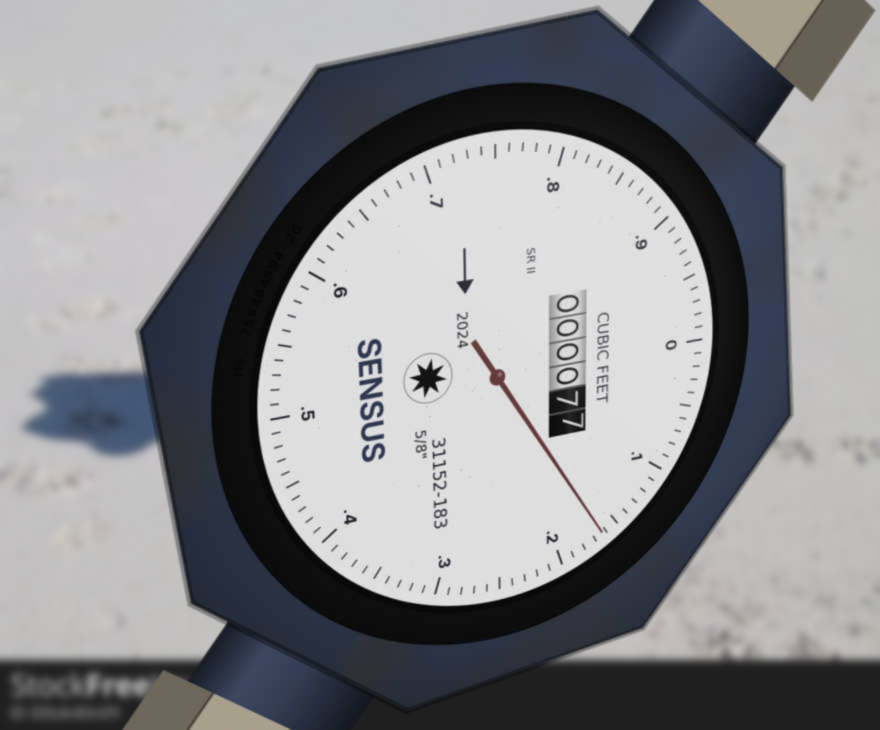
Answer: 77.16 (ft³)
